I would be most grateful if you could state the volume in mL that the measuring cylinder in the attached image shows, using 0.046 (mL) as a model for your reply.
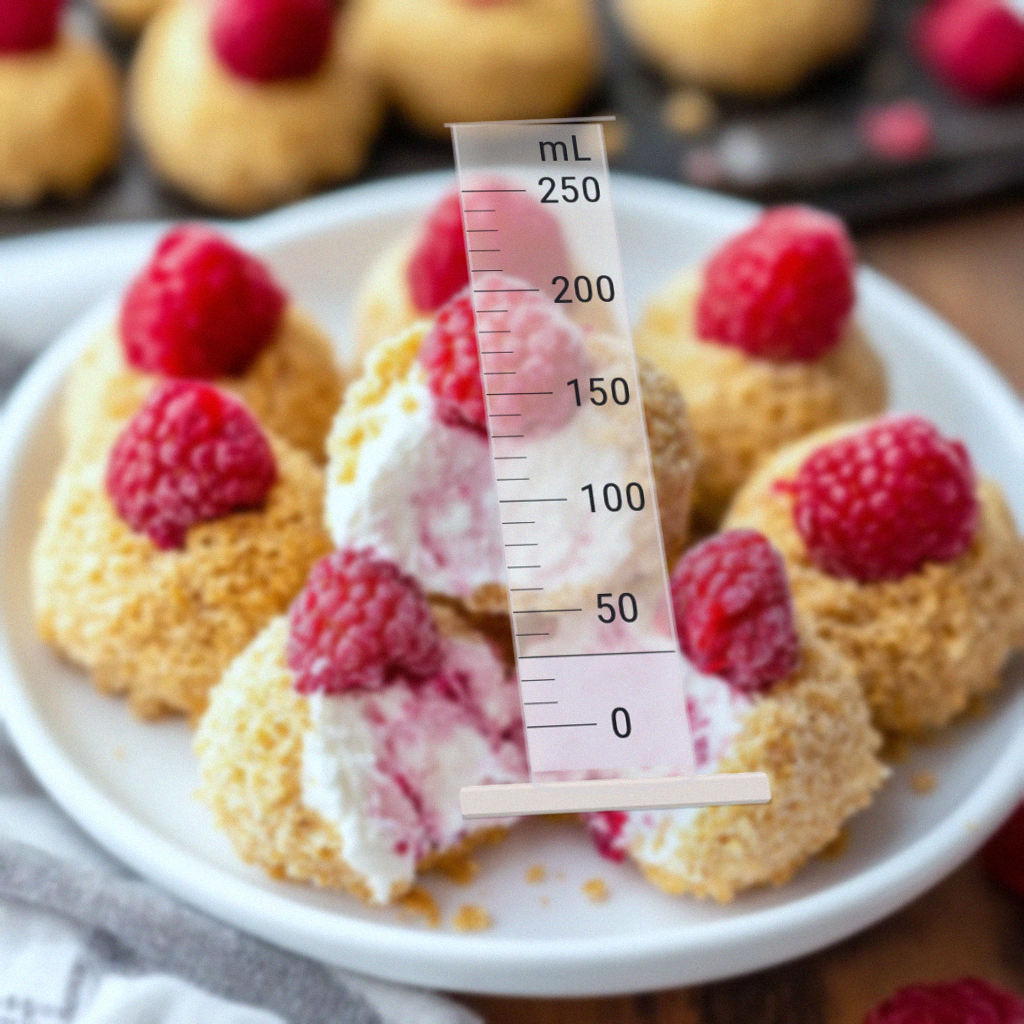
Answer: 30 (mL)
